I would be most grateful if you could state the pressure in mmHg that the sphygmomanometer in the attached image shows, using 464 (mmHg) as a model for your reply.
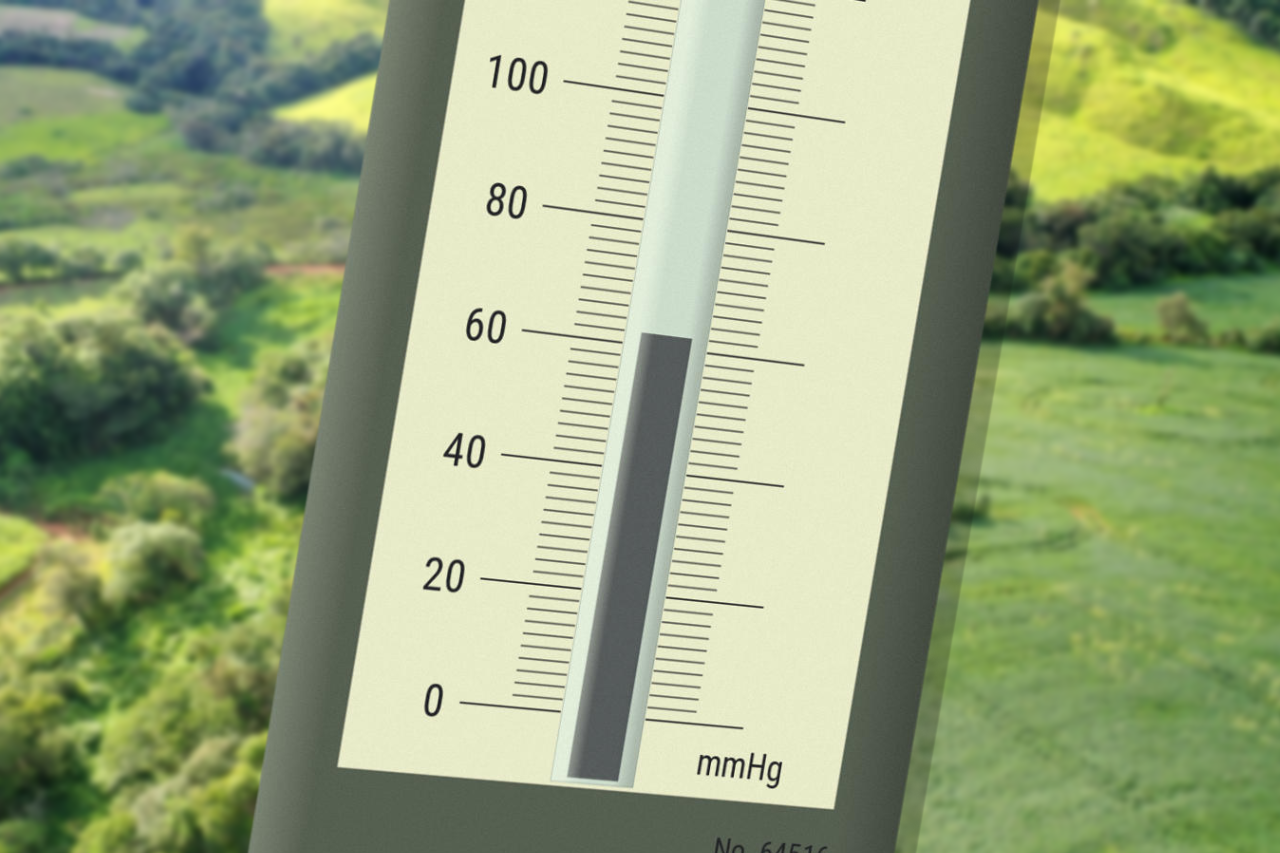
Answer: 62 (mmHg)
